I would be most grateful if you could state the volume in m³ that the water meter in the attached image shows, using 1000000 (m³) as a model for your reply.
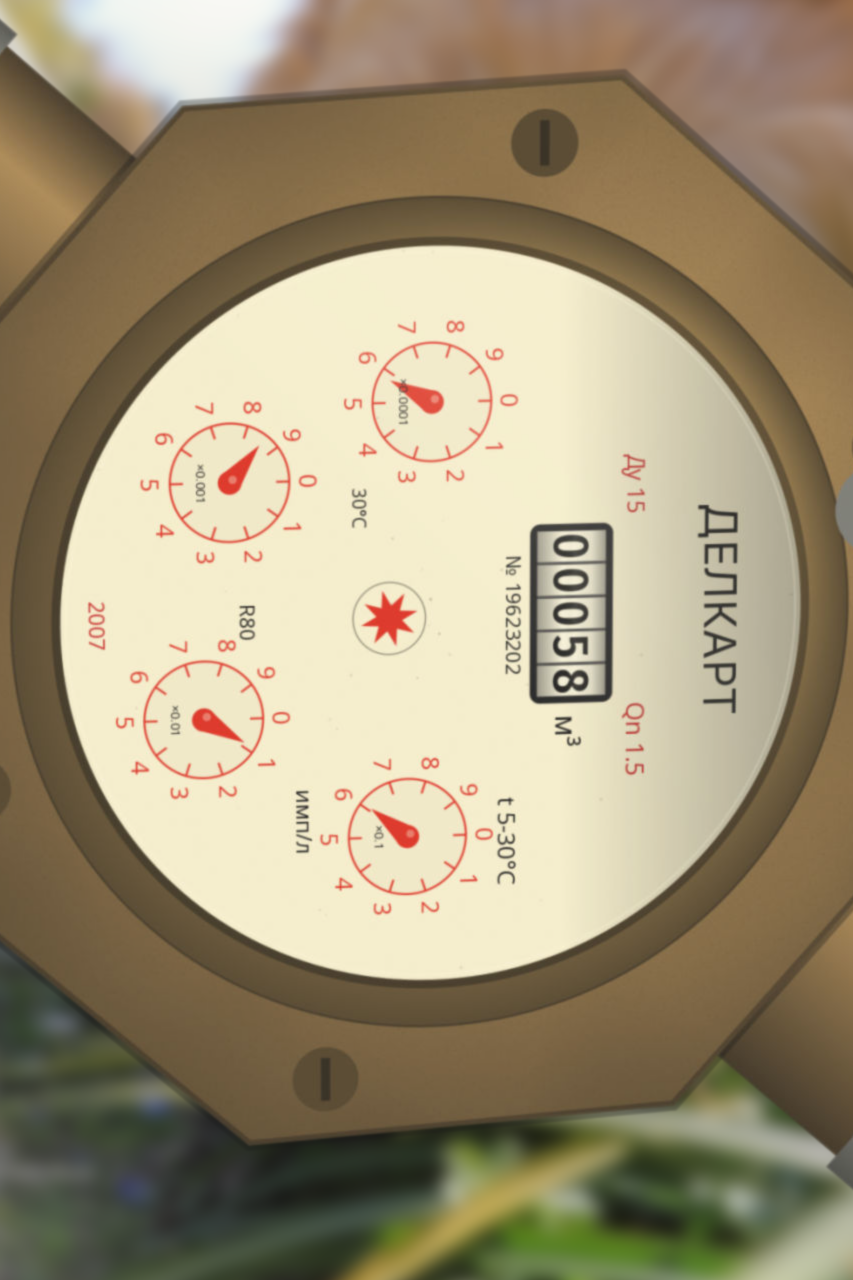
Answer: 58.6085 (m³)
